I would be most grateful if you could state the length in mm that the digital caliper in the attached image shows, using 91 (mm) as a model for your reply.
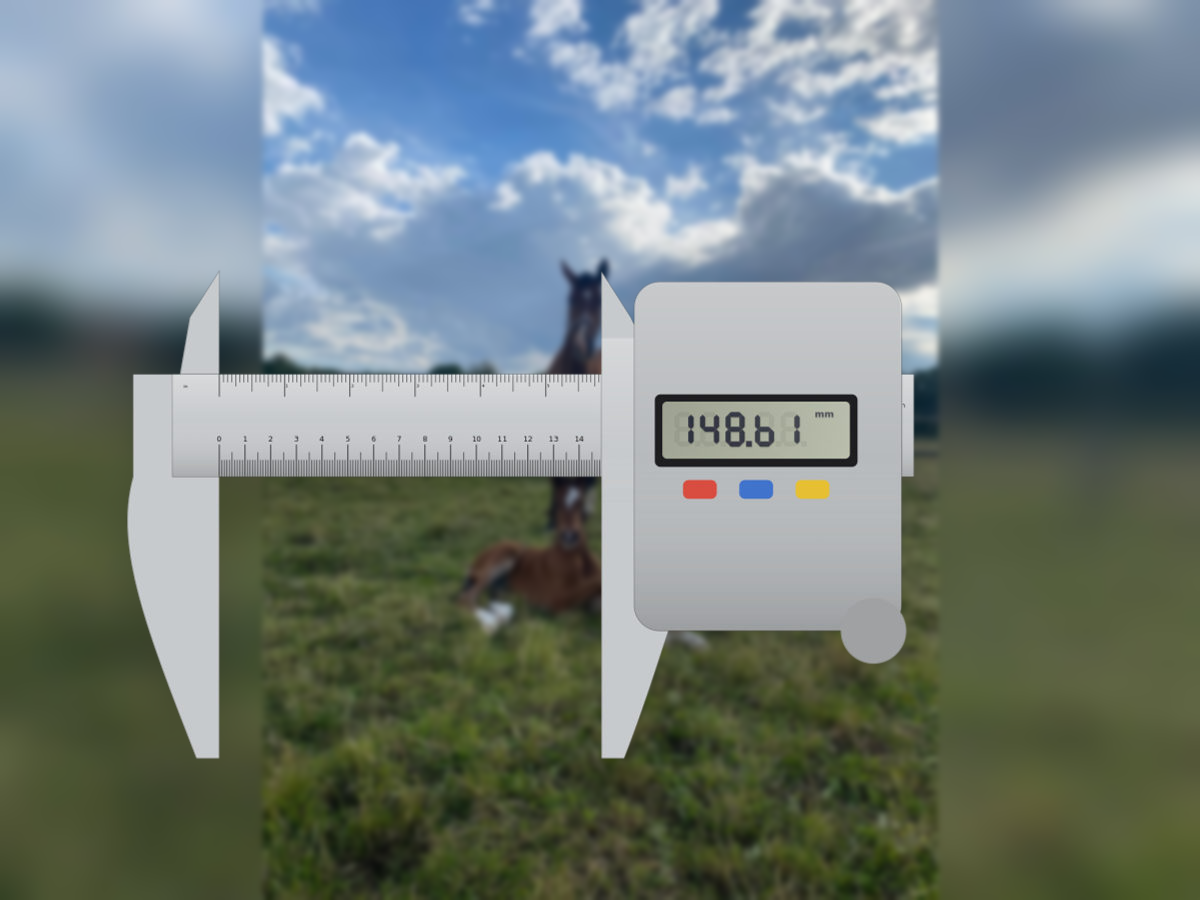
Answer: 148.61 (mm)
